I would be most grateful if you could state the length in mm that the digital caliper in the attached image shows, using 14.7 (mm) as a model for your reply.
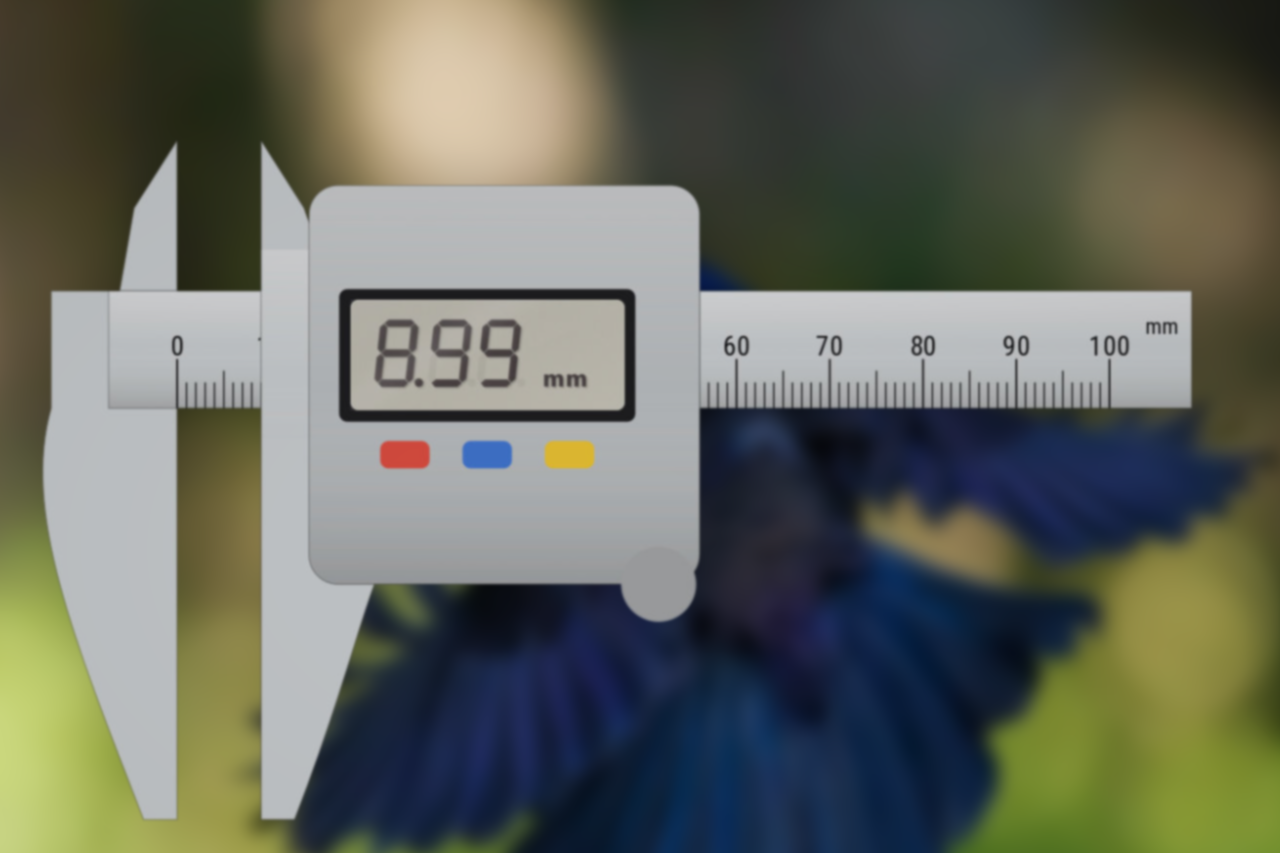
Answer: 8.99 (mm)
